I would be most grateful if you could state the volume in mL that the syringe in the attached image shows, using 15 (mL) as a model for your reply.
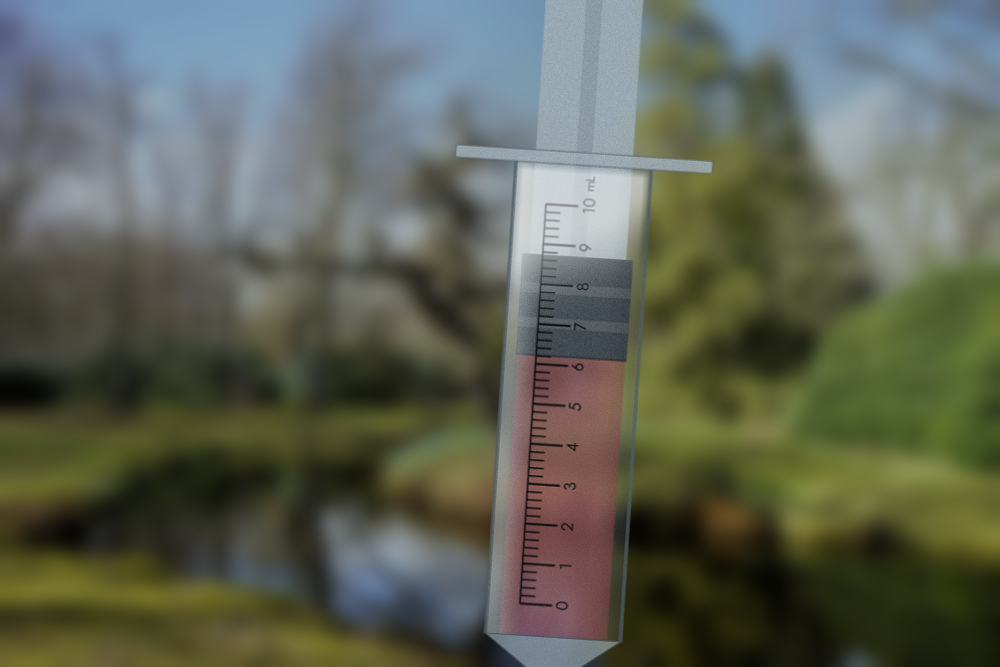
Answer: 6.2 (mL)
